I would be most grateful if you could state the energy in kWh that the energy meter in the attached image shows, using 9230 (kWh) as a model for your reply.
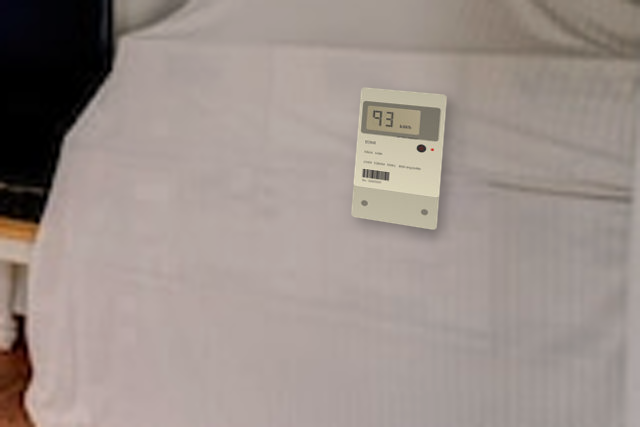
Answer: 93 (kWh)
